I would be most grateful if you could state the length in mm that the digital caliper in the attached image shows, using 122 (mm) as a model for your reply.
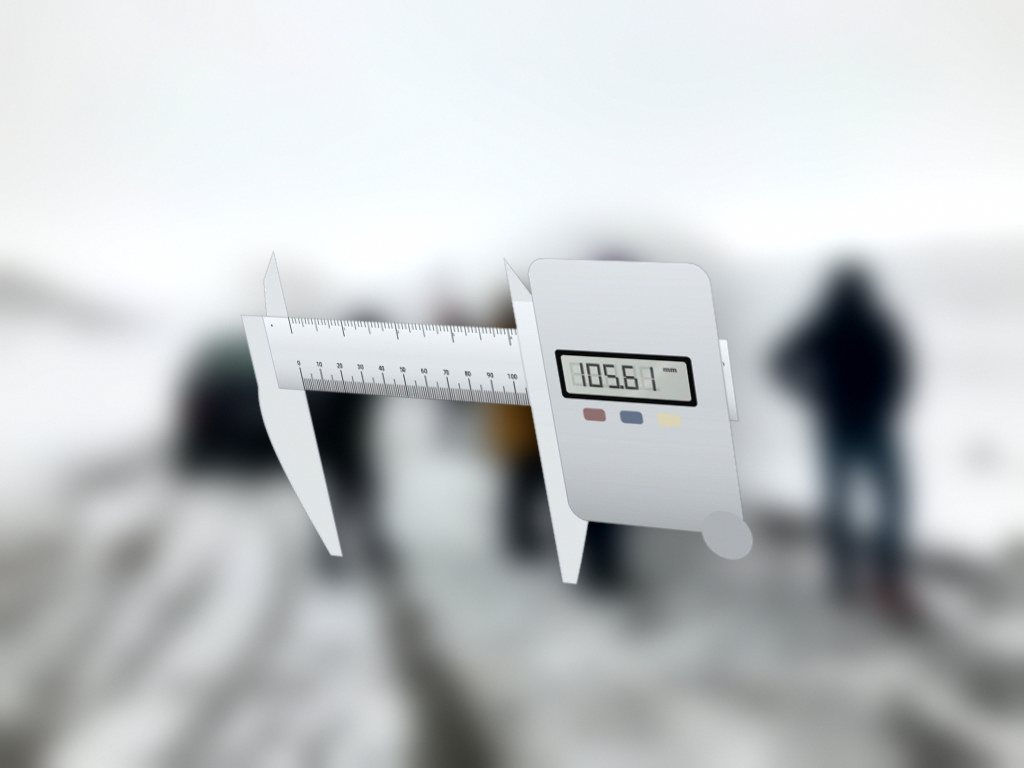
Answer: 105.61 (mm)
